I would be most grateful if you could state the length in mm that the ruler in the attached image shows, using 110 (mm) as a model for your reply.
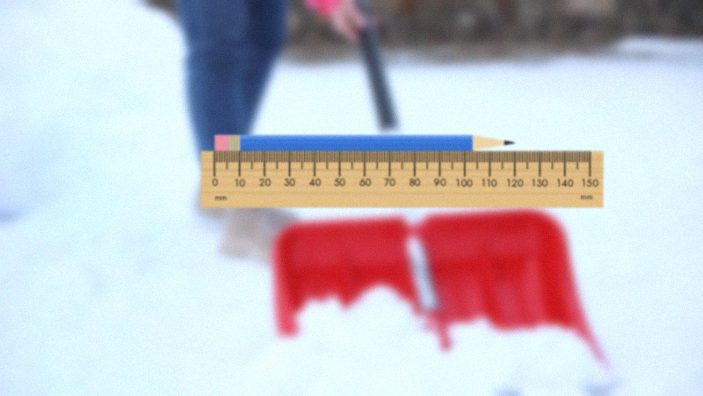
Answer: 120 (mm)
